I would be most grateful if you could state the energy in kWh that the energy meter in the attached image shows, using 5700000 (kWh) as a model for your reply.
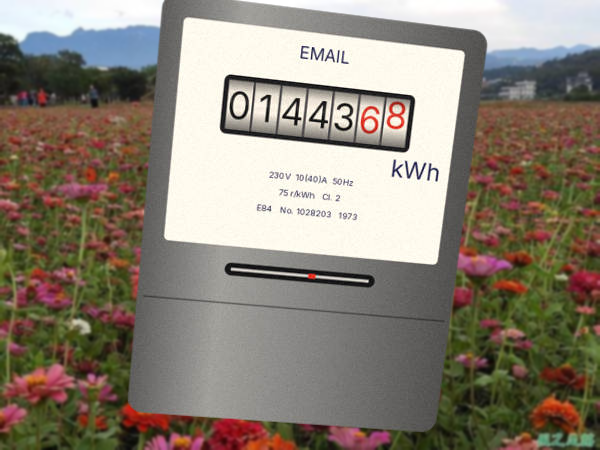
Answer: 1443.68 (kWh)
